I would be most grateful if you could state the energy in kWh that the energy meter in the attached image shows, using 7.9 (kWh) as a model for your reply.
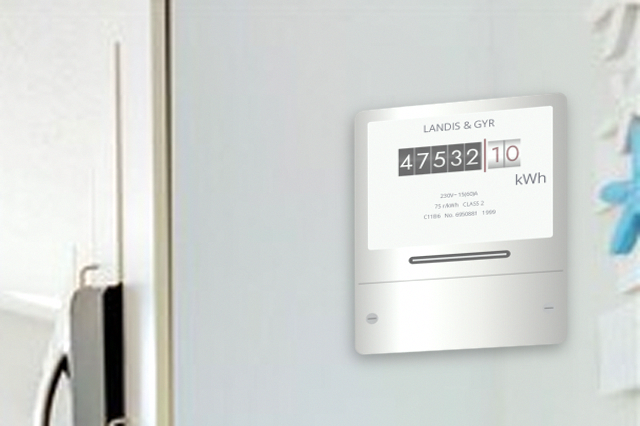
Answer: 47532.10 (kWh)
